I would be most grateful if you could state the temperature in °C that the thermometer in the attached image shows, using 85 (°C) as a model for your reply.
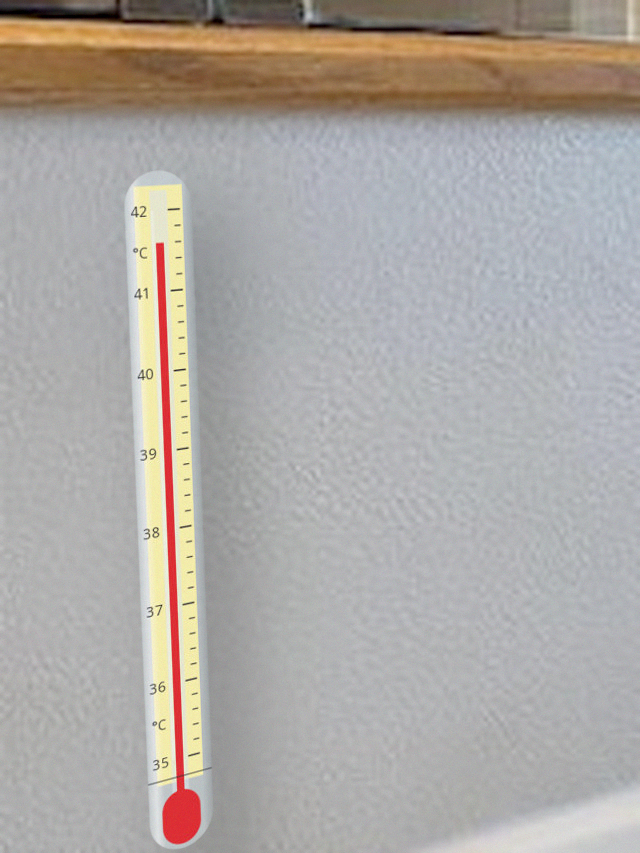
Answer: 41.6 (°C)
